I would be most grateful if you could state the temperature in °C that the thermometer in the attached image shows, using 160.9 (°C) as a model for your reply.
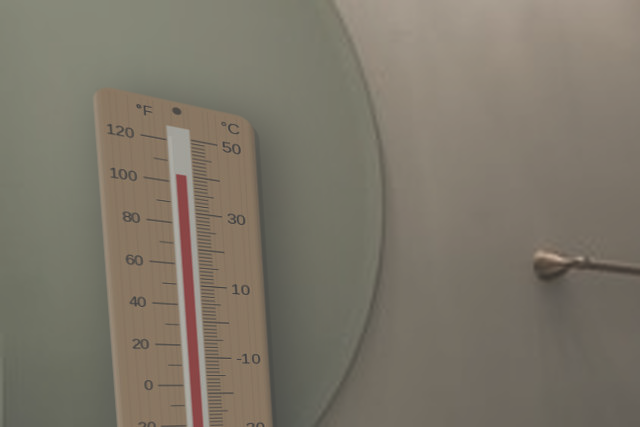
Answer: 40 (°C)
